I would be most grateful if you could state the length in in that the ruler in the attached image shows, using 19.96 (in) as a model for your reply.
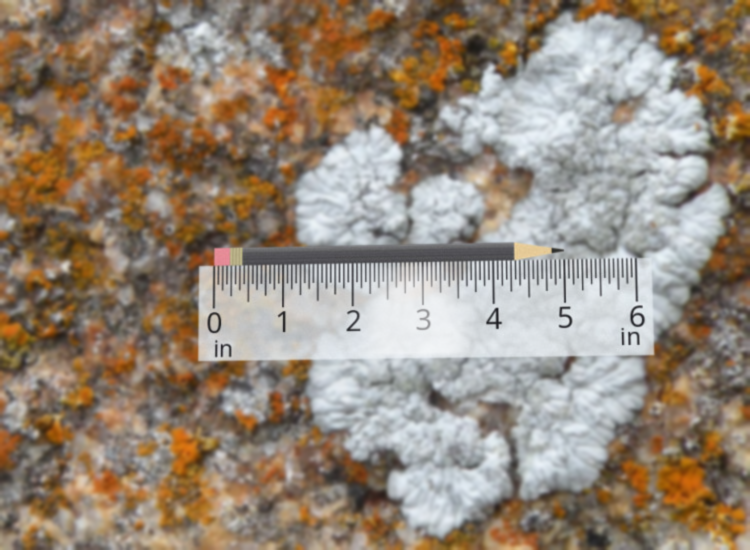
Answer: 5 (in)
